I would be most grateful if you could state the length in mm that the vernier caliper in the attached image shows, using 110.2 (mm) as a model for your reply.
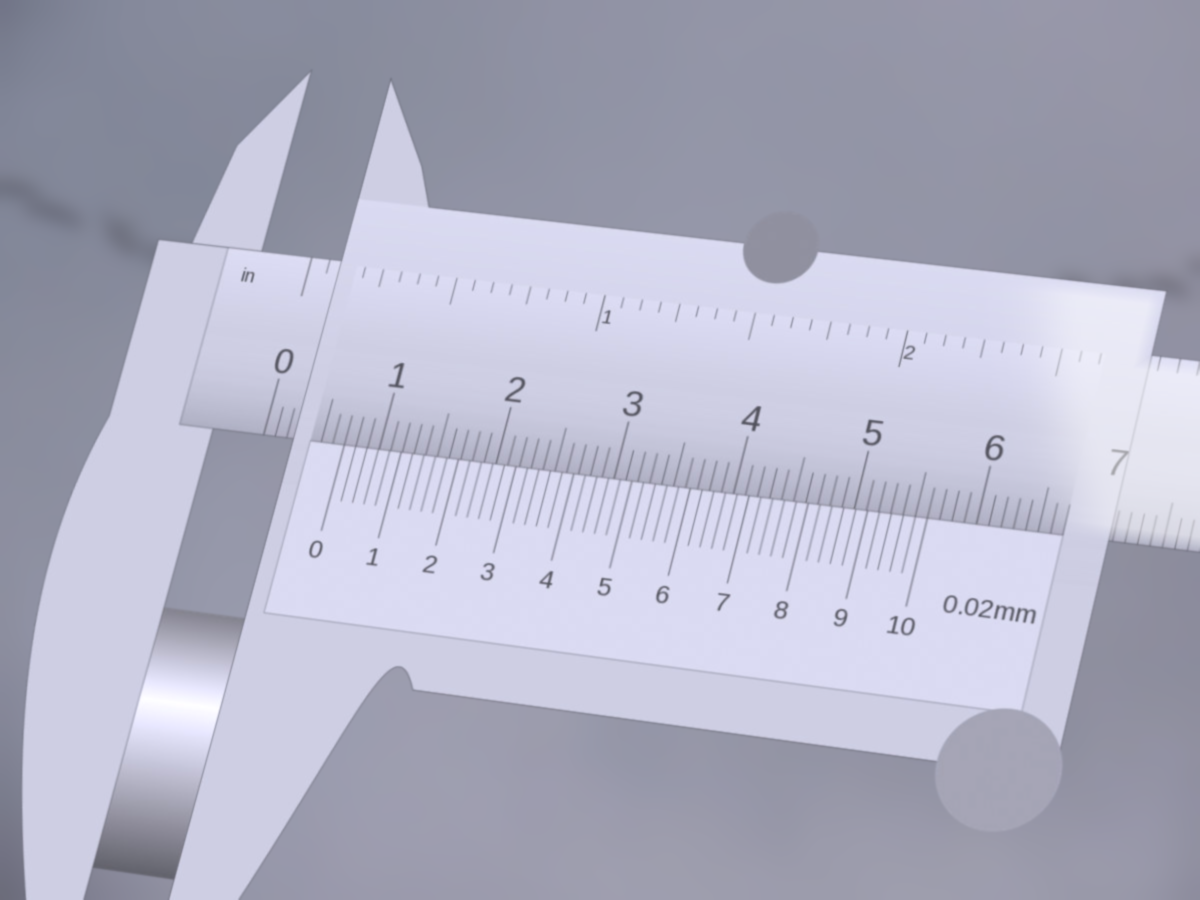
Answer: 7.0 (mm)
